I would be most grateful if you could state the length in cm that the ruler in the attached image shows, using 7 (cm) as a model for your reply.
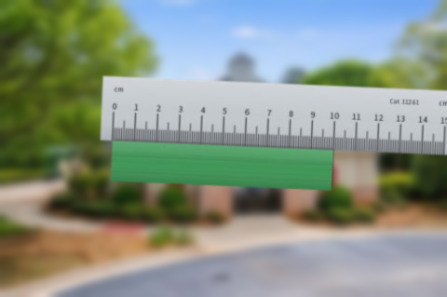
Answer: 10 (cm)
